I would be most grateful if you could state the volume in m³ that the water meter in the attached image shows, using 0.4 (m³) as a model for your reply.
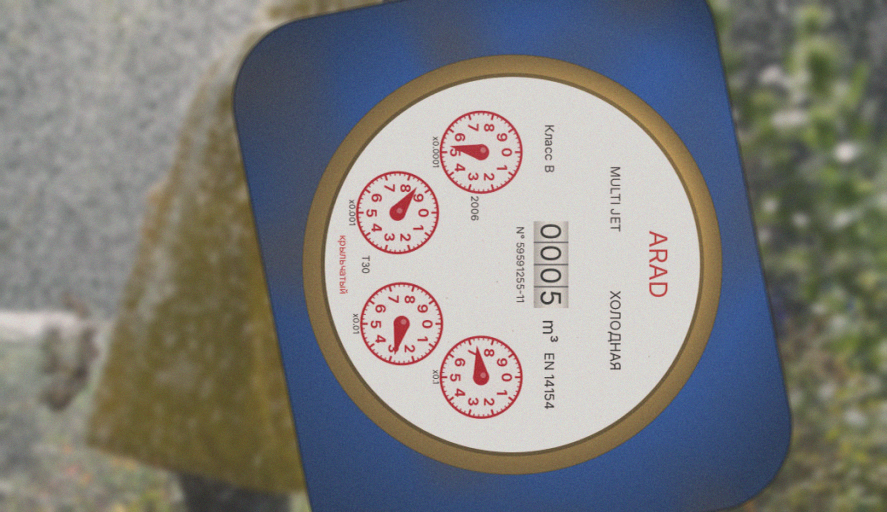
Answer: 5.7285 (m³)
